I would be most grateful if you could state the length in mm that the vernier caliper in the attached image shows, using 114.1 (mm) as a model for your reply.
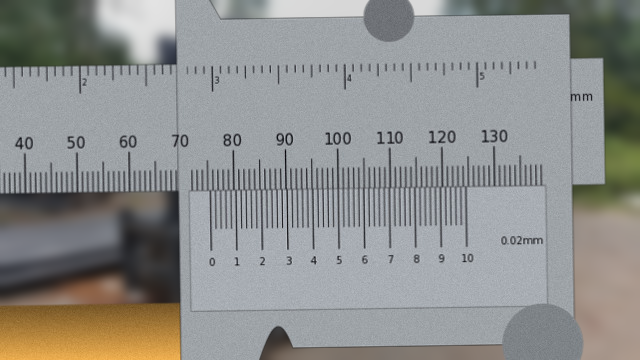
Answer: 75.5 (mm)
